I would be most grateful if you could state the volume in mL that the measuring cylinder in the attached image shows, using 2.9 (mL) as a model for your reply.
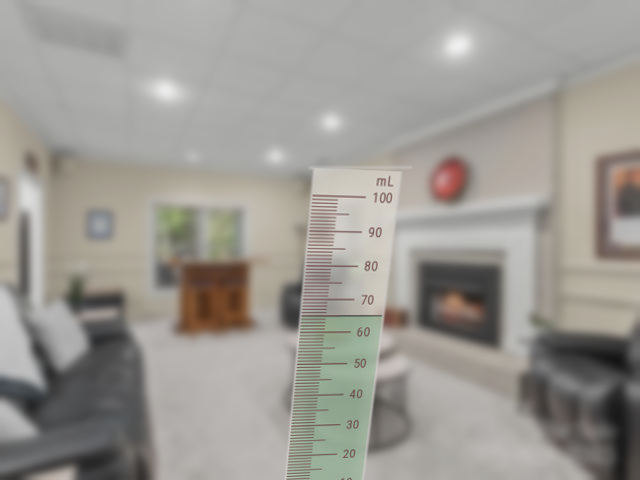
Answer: 65 (mL)
